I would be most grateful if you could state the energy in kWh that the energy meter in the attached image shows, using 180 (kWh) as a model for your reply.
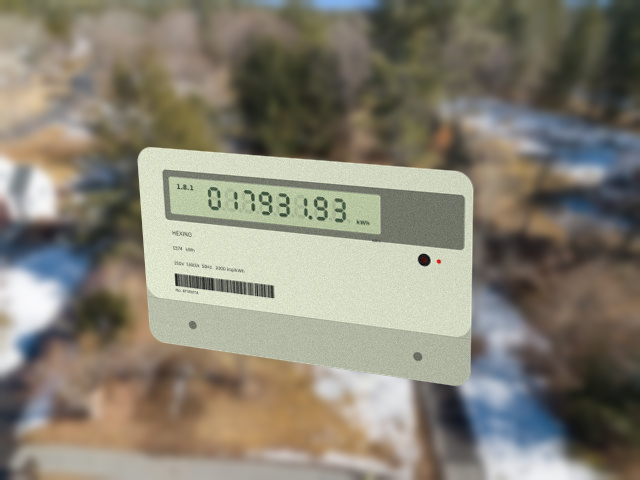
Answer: 17931.93 (kWh)
